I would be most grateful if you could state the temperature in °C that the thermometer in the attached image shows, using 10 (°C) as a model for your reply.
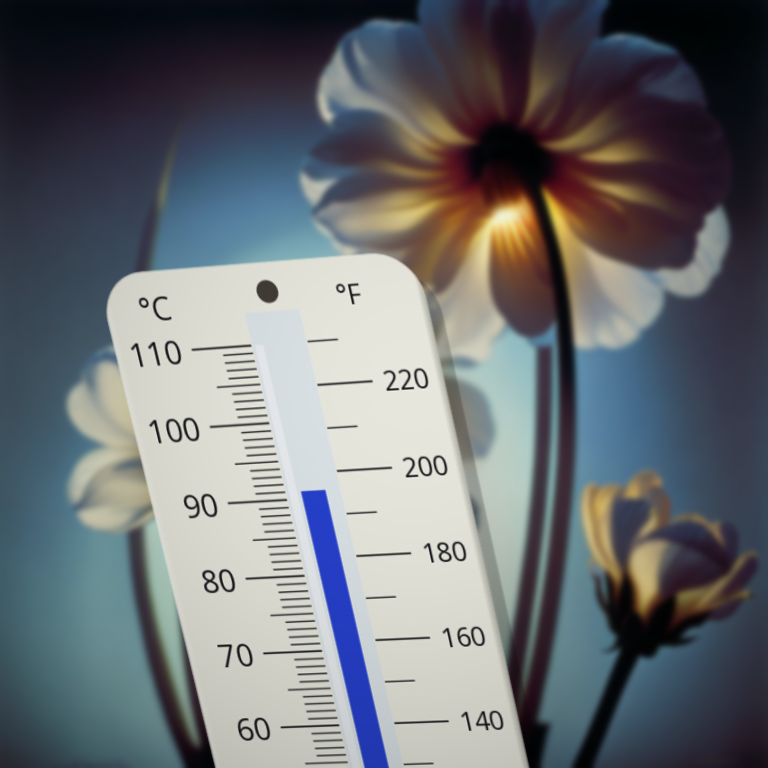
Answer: 91 (°C)
